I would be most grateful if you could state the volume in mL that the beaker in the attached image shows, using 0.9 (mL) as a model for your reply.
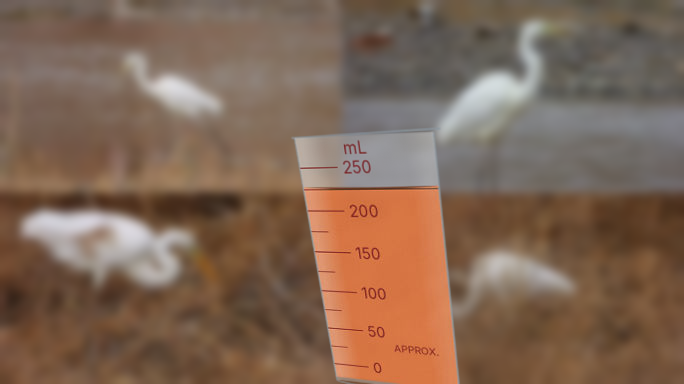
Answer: 225 (mL)
